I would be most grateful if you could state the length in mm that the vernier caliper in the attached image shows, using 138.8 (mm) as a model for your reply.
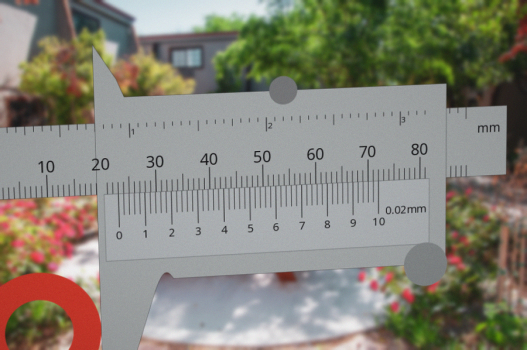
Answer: 23.0 (mm)
